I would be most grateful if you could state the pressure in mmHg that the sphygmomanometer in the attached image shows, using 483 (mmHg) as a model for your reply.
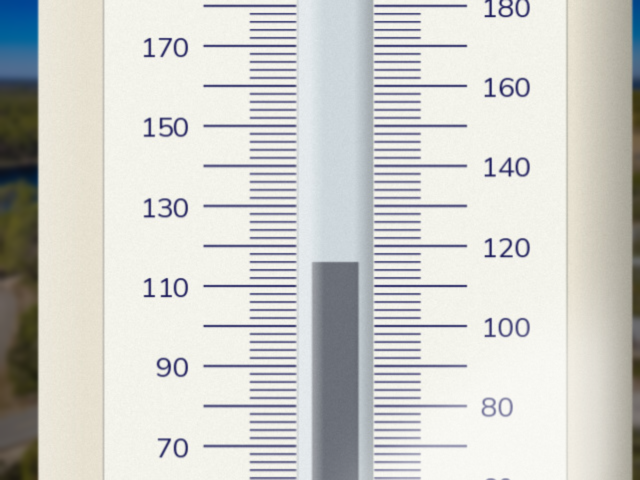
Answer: 116 (mmHg)
